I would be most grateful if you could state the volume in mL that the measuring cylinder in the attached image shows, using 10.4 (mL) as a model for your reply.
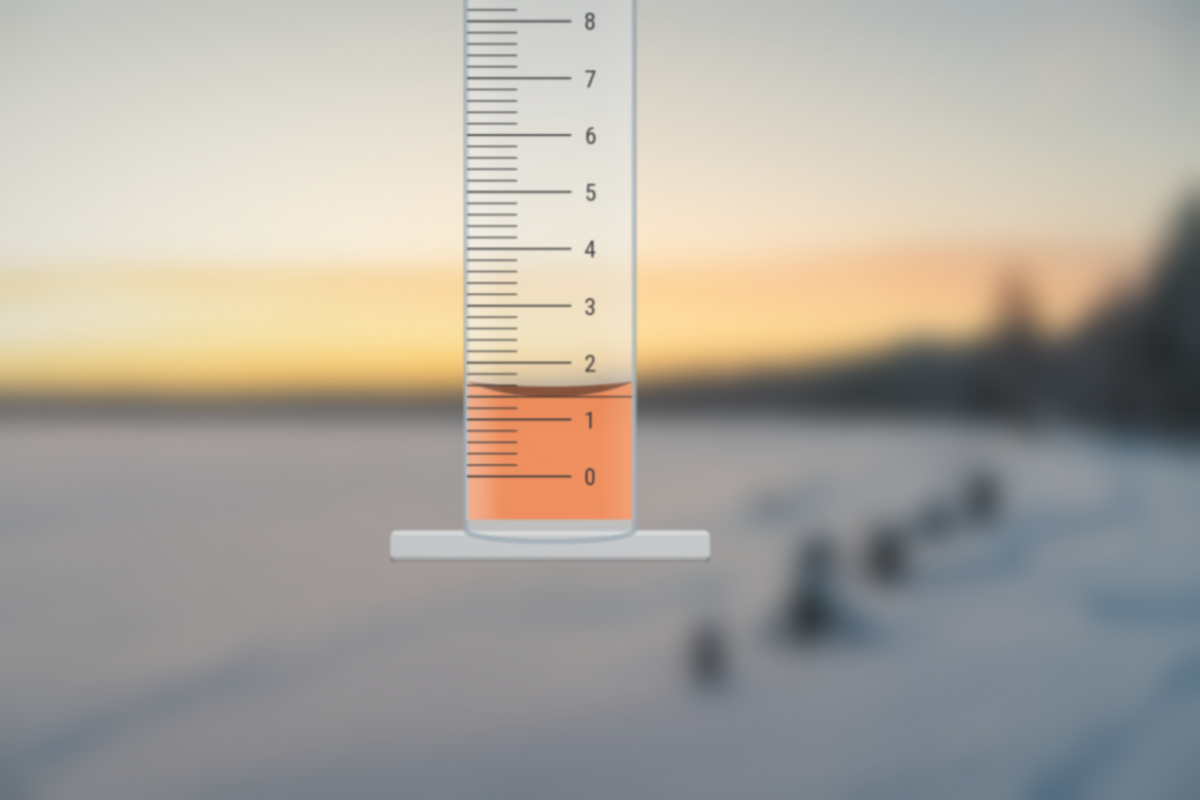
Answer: 1.4 (mL)
